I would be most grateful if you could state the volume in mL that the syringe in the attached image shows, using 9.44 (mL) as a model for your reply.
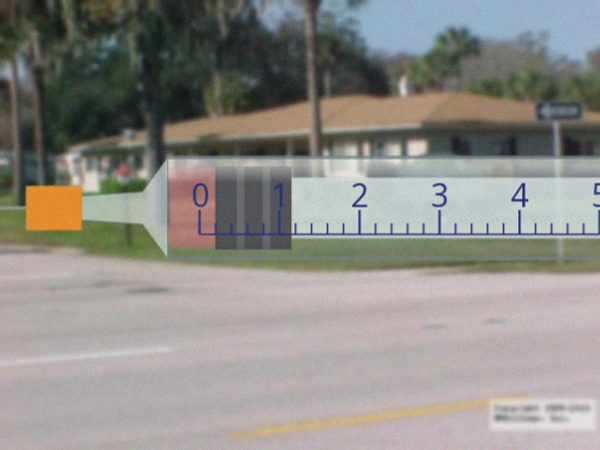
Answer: 0.2 (mL)
